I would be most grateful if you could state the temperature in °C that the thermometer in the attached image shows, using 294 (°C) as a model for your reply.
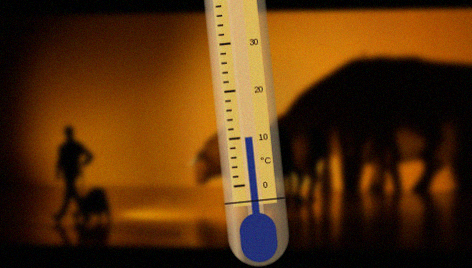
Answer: 10 (°C)
